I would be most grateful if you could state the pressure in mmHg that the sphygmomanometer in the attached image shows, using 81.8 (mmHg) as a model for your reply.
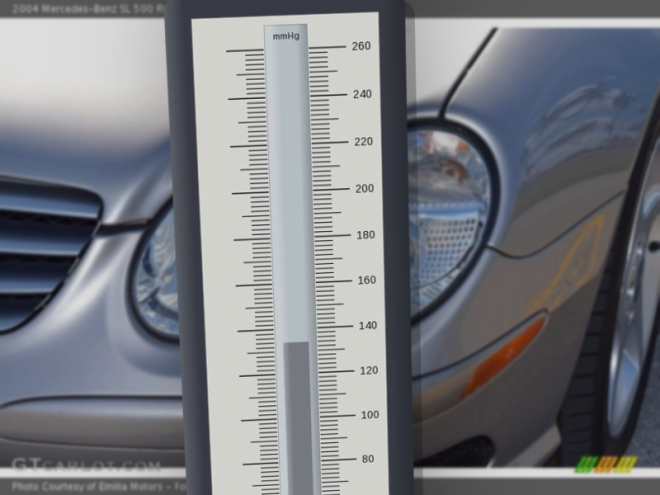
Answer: 134 (mmHg)
